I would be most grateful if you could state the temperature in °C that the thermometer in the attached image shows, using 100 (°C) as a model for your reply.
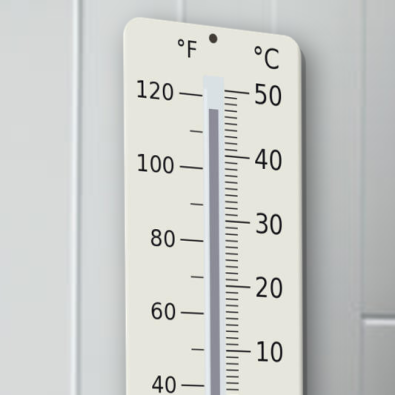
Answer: 47 (°C)
